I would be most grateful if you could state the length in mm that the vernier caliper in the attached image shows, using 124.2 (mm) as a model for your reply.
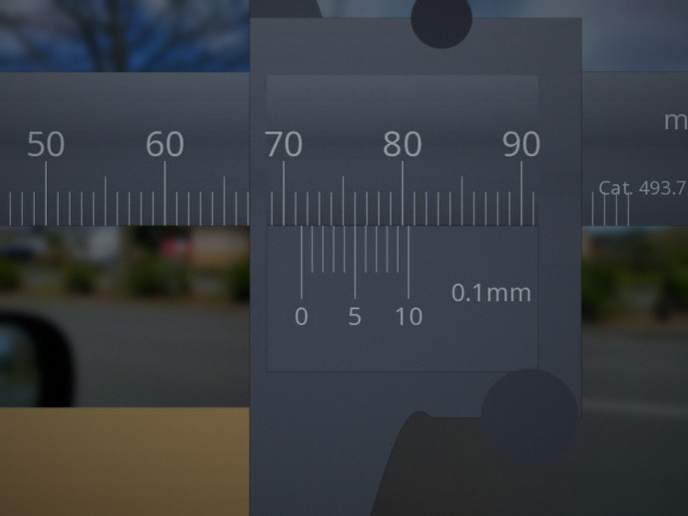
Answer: 71.5 (mm)
